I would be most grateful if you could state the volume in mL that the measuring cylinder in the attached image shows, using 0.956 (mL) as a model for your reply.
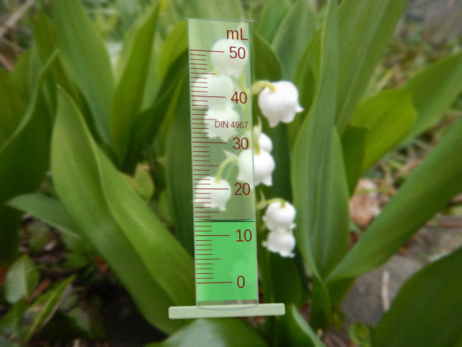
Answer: 13 (mL)
